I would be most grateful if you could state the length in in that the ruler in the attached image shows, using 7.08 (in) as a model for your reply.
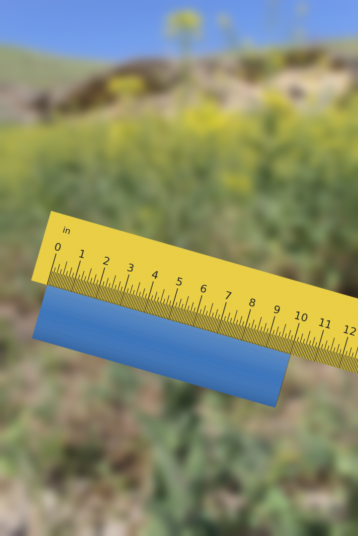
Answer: 10 (in)
